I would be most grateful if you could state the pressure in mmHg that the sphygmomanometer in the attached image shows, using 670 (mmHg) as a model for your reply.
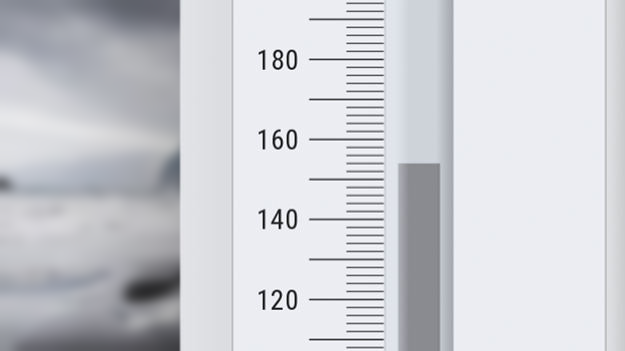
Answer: 154 (mmHg)
